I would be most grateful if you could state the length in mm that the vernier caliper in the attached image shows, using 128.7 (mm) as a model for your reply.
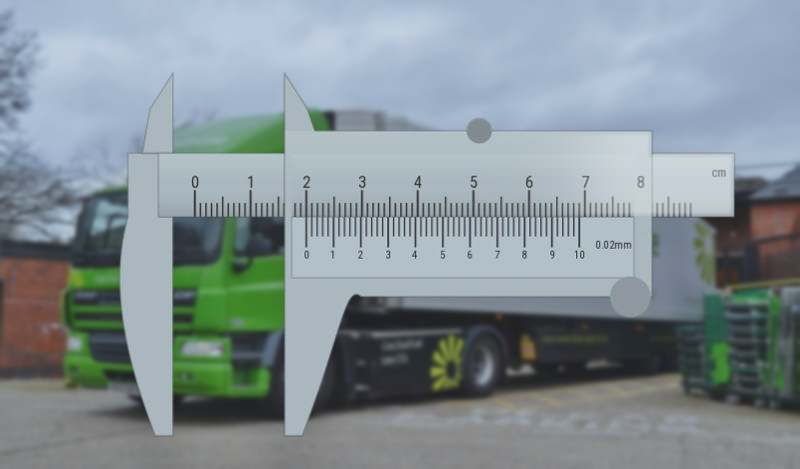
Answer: 20.0 (mm)
